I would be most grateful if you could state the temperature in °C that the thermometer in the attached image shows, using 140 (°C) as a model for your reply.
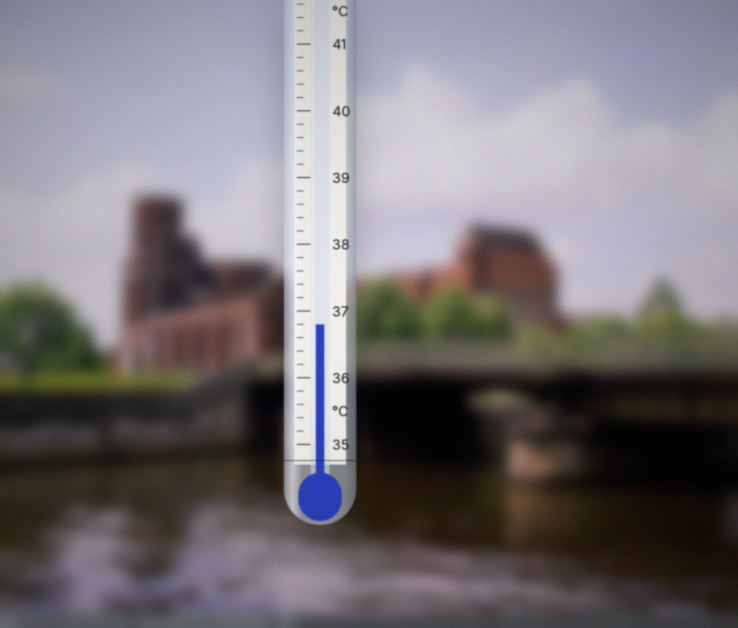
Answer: 36.8 (°C)
